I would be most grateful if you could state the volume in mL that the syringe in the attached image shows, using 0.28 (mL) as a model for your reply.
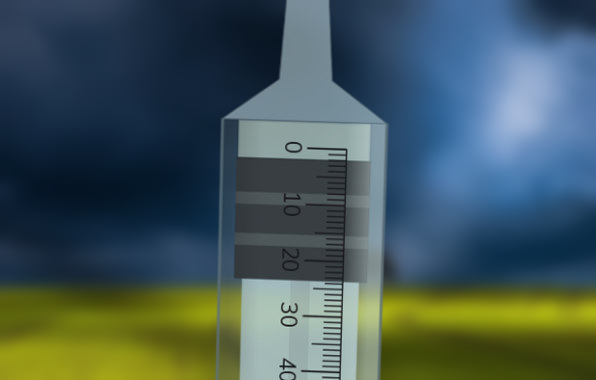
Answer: 2 (mL)
